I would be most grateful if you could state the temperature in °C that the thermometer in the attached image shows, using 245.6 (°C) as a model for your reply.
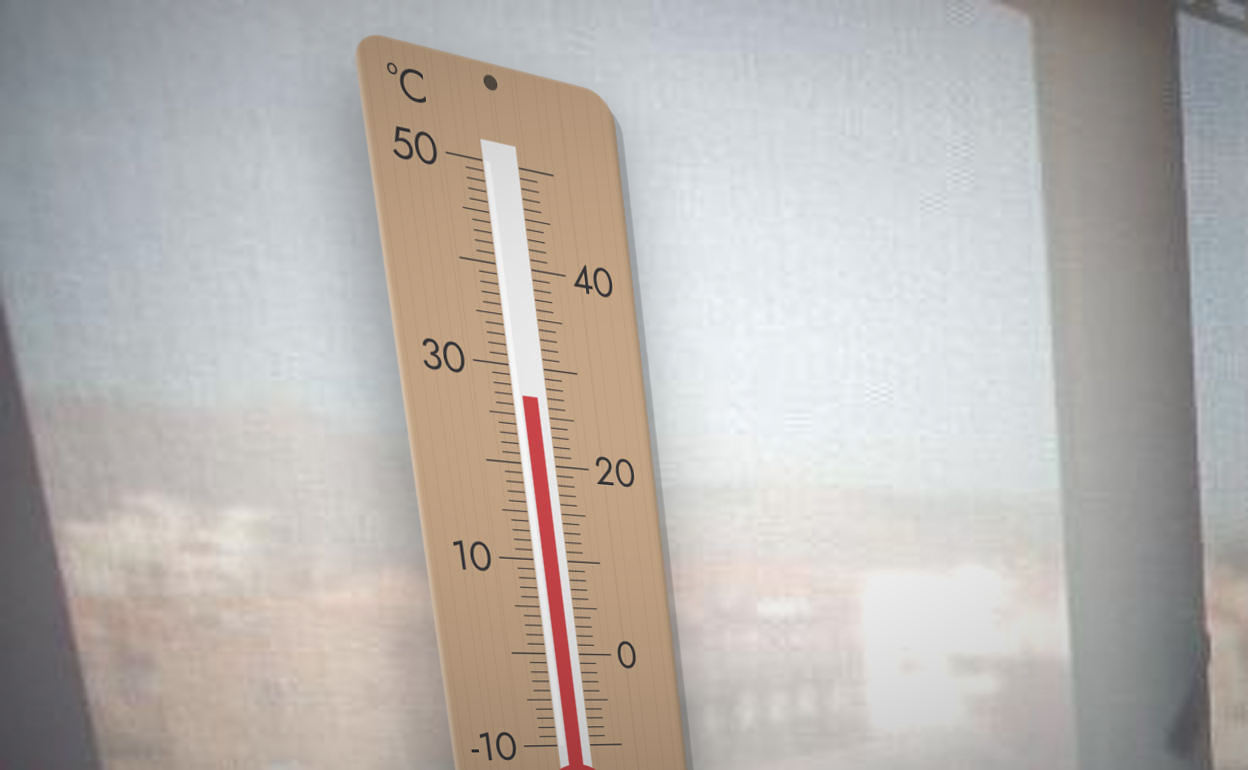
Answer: 27 (°C)
